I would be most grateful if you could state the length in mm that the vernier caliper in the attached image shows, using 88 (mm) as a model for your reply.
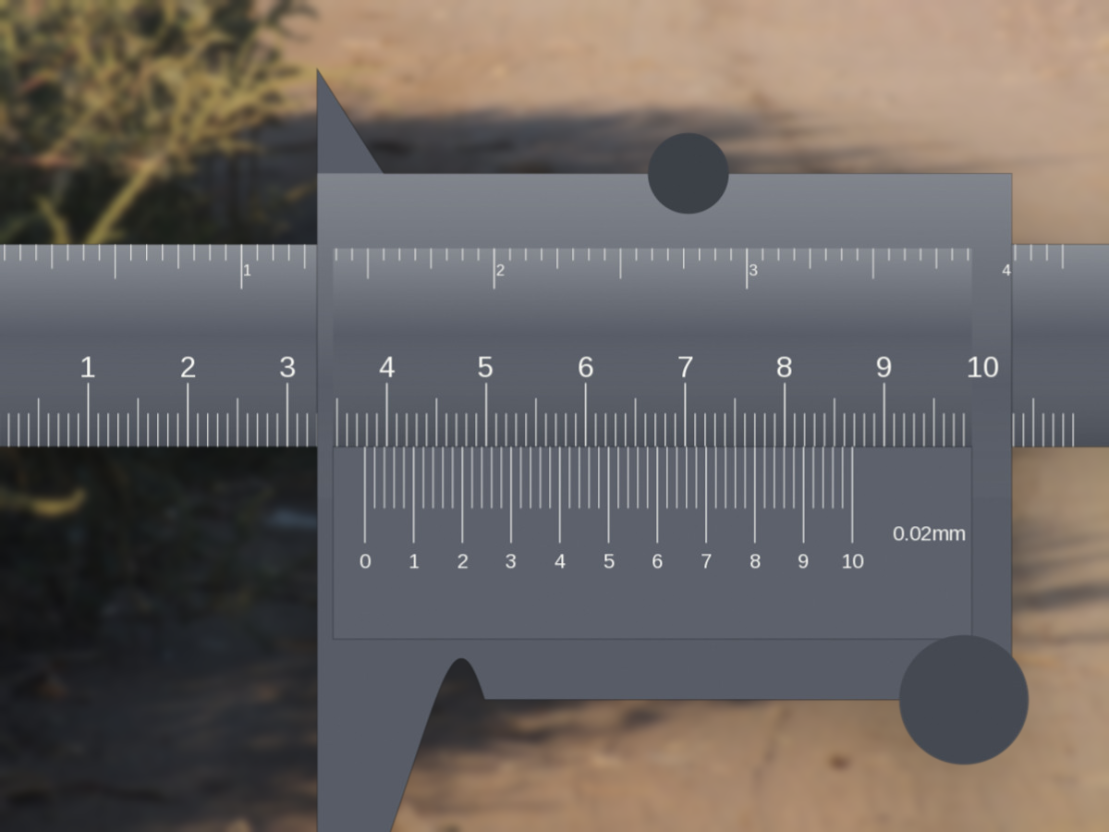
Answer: 37.8 (mm)
